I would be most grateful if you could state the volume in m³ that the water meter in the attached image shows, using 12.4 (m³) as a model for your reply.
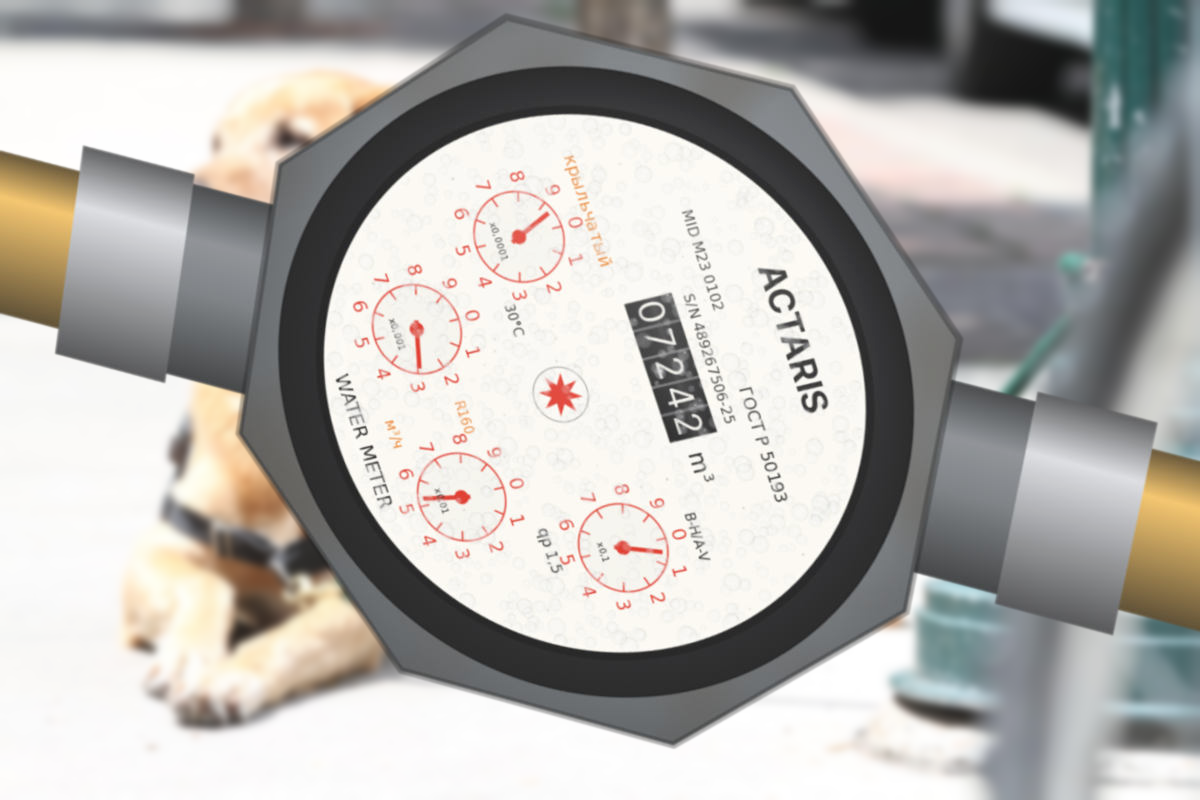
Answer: 7242.0529 (m³)
